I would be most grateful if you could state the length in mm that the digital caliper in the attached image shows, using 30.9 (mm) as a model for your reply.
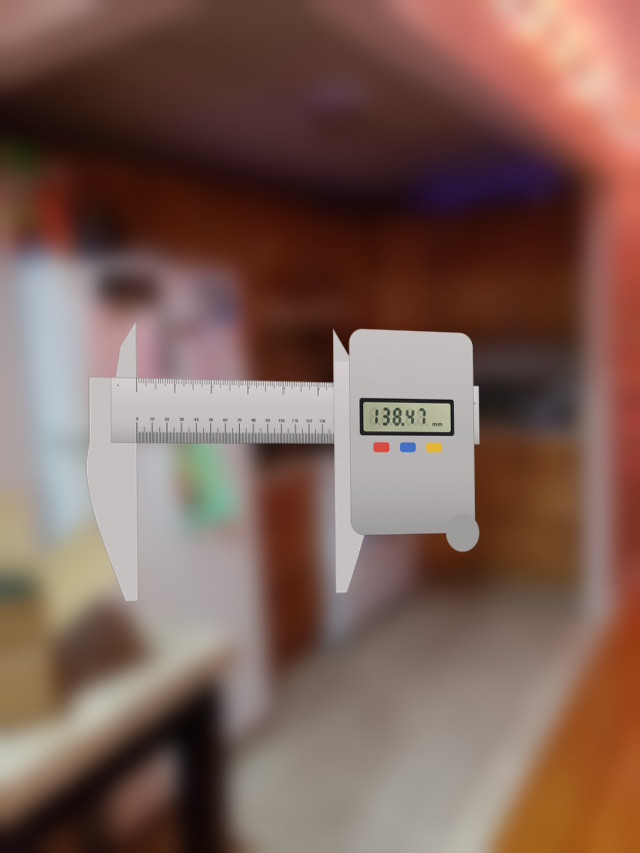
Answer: 138.47 (mm)
